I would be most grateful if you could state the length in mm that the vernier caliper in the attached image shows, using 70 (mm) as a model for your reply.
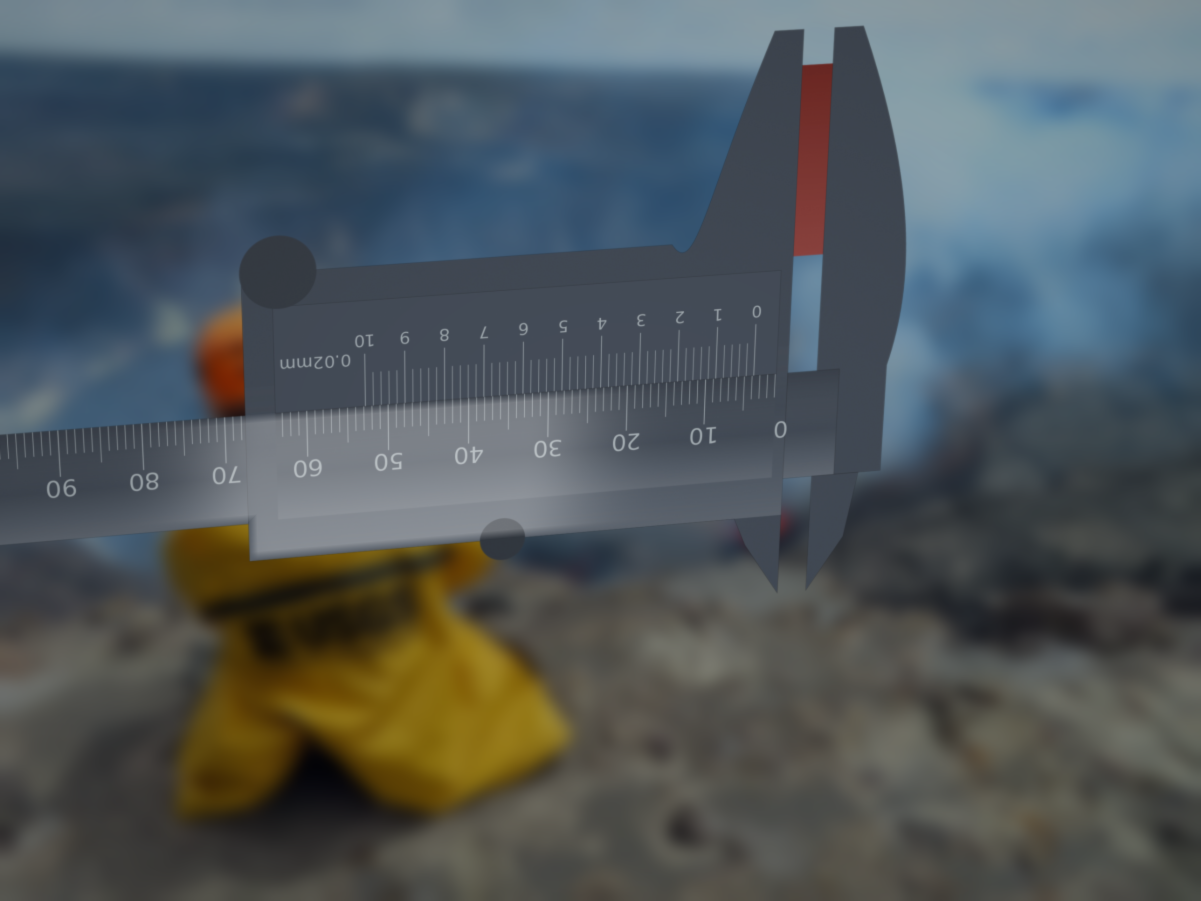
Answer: 3.8 (mm)
